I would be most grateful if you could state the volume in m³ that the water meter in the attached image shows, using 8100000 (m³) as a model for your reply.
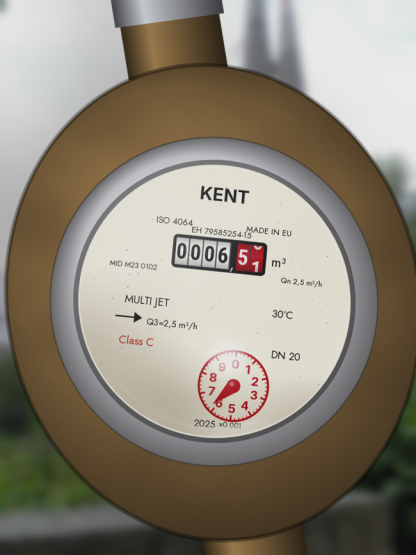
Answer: 6.506 (m³)
